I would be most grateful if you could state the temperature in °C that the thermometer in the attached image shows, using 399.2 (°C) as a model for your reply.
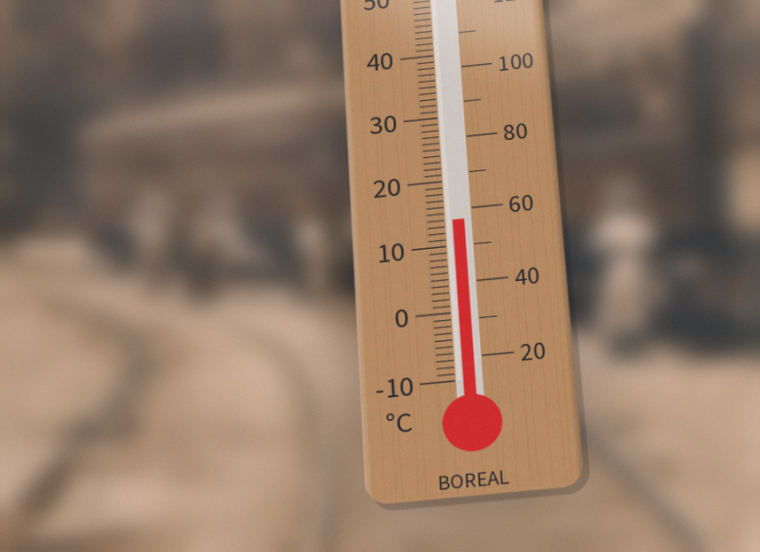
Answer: 14 (°C)
